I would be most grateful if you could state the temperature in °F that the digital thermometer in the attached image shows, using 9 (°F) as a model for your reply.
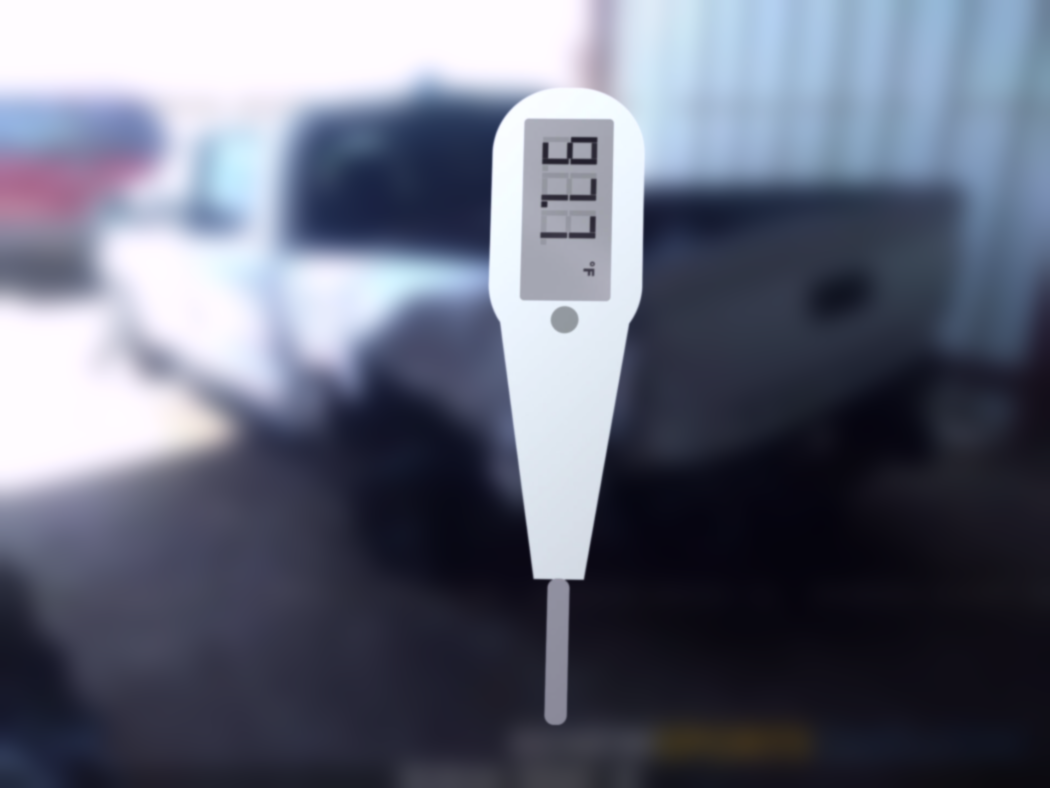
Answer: 97.7 (°F)
